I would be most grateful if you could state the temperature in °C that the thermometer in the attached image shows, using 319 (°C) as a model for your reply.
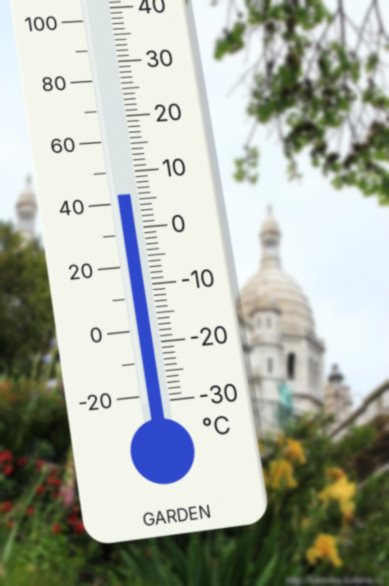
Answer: 6 (°C)
